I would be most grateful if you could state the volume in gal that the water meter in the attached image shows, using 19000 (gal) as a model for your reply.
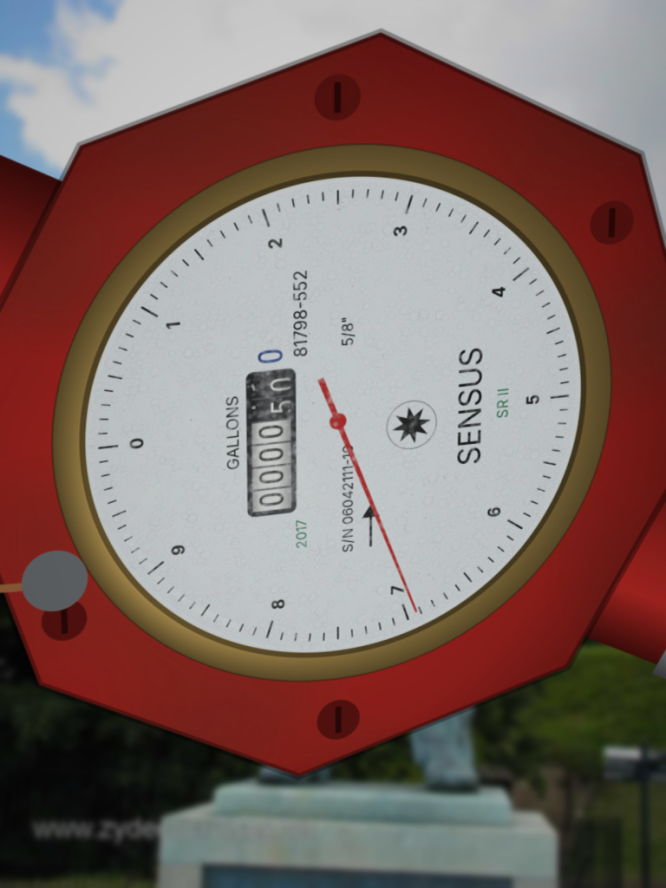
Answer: 496.9 (gal)
